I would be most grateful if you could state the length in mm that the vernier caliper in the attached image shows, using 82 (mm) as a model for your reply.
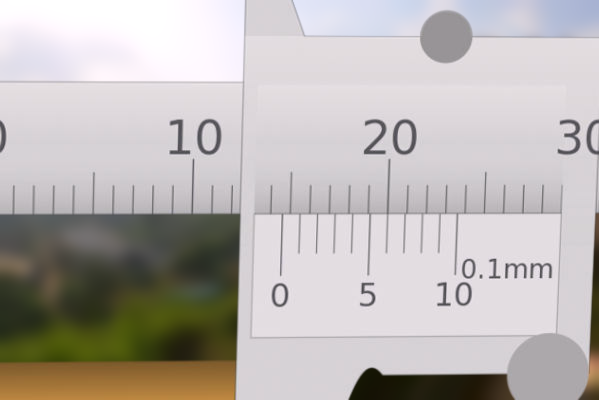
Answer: 14.6 (mm)
